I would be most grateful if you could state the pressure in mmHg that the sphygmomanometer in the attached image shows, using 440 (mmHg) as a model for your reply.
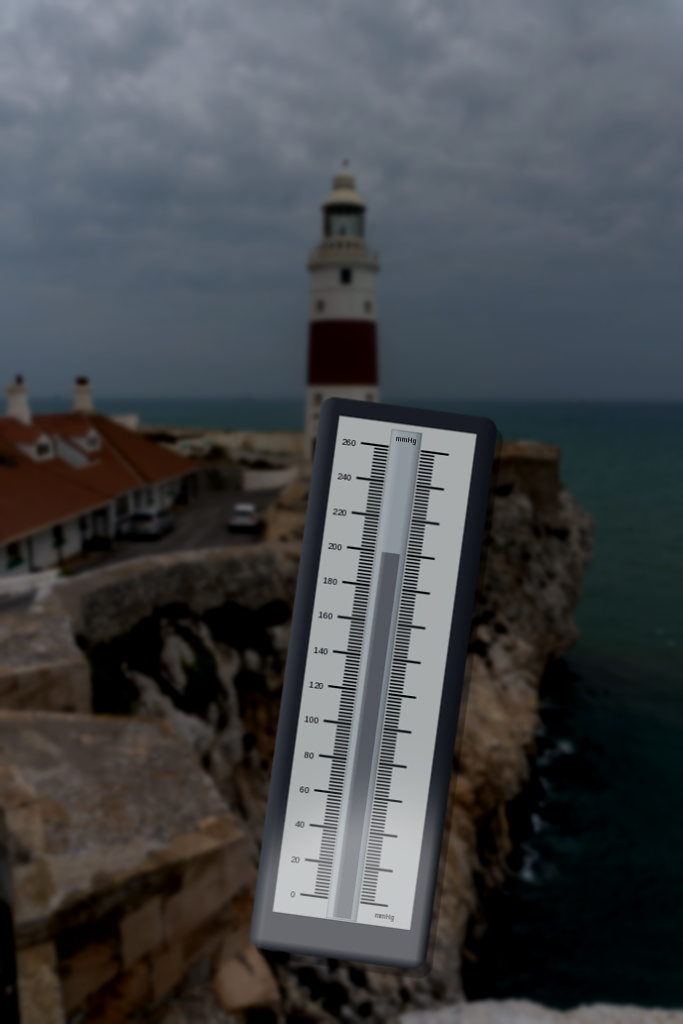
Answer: 200 (mmHg)
